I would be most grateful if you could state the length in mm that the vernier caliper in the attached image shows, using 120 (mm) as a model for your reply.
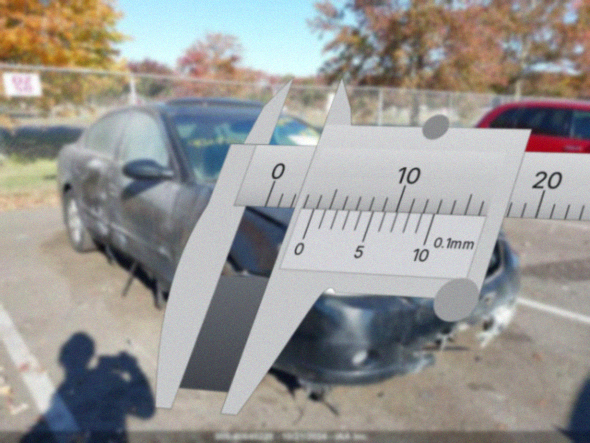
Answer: 3.8 (mm)
